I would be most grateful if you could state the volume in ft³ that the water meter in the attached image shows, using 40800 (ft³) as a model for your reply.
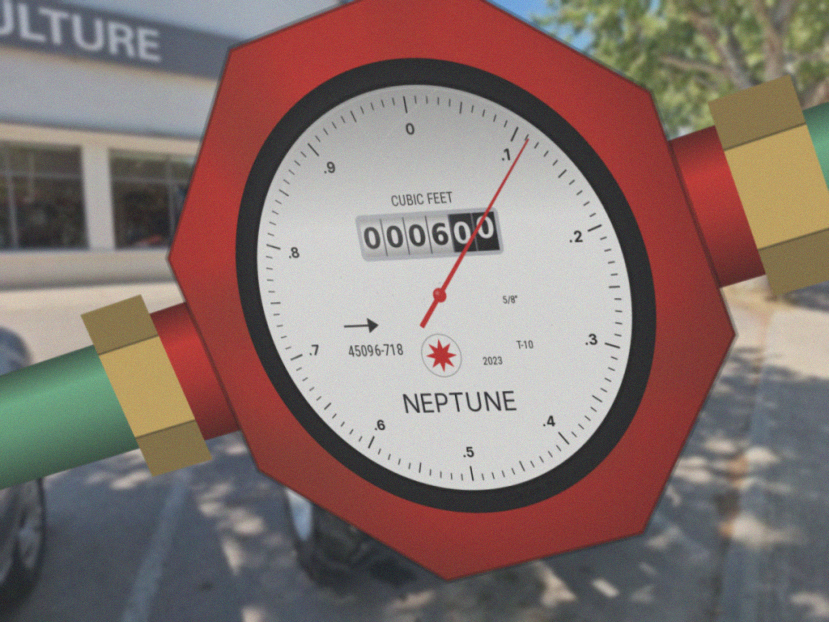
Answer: 600.11 (ft³)
